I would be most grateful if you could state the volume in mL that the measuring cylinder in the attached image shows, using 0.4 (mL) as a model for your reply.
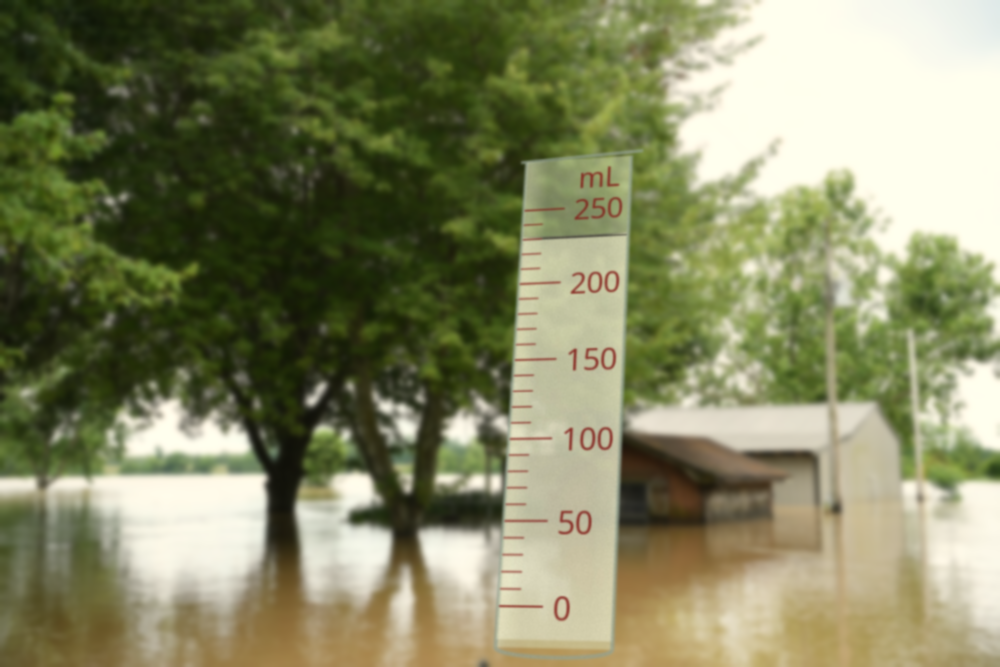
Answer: 230 (mL)
